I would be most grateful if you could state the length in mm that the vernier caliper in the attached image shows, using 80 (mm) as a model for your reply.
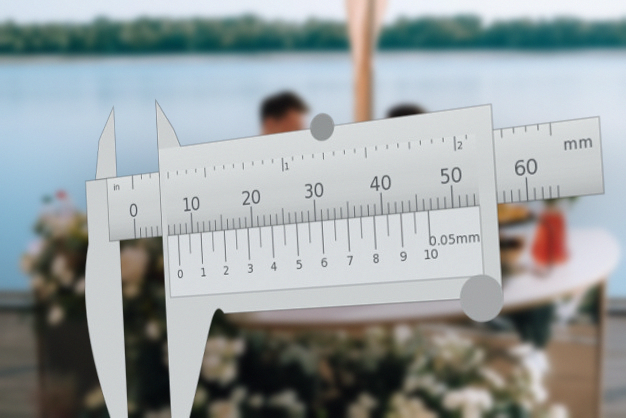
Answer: 7.6 (mm)
